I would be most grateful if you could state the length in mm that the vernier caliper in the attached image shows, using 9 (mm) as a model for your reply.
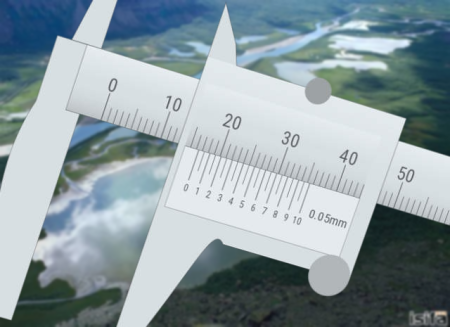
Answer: 16.4 (mm)
